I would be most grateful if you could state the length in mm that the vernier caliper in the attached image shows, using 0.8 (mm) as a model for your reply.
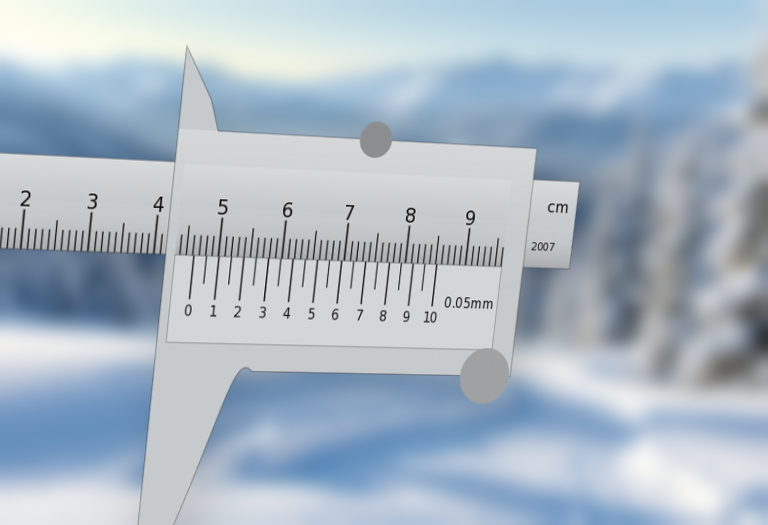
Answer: 46.2 (mm)
